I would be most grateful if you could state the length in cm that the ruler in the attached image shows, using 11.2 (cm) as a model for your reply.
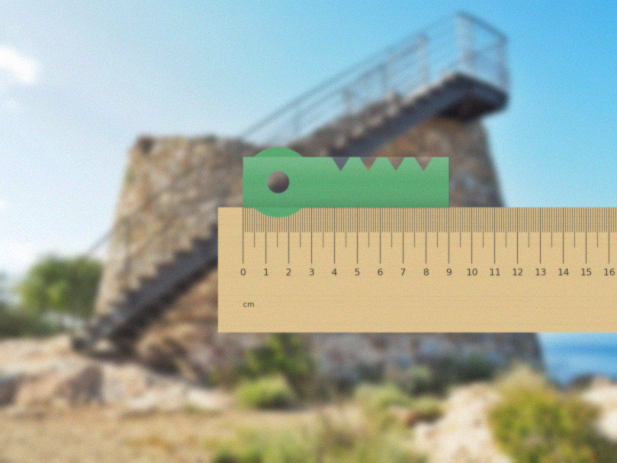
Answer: 9 (cm)
